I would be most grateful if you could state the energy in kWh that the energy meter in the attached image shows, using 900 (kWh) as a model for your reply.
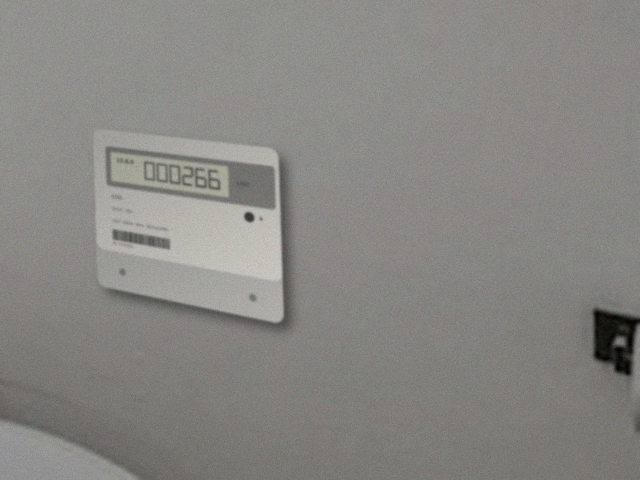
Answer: 266 (kWh)
